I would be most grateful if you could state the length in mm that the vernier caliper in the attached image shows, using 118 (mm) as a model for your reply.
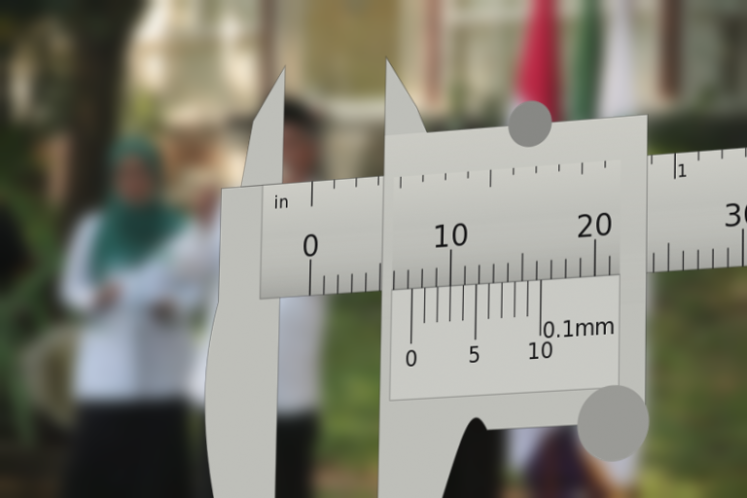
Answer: 7.3 (mm)
